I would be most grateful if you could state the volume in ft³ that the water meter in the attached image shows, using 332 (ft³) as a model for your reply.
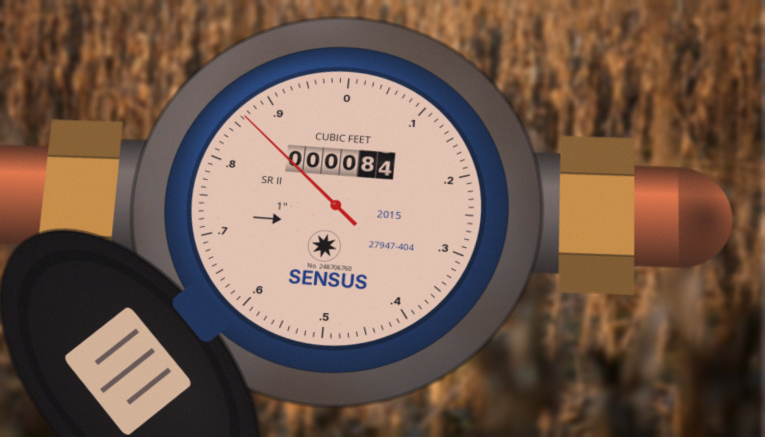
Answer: 83.86 (ft³)
